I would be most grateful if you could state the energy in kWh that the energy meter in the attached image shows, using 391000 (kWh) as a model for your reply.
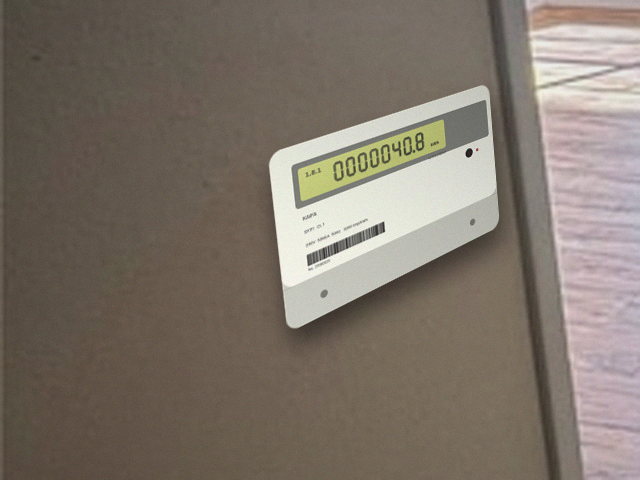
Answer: 40.8 (kWh)
